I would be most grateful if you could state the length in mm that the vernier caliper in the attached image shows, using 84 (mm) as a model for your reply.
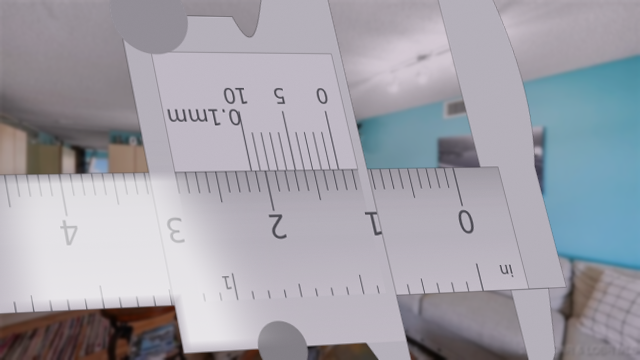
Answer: 12.4 (mm)
